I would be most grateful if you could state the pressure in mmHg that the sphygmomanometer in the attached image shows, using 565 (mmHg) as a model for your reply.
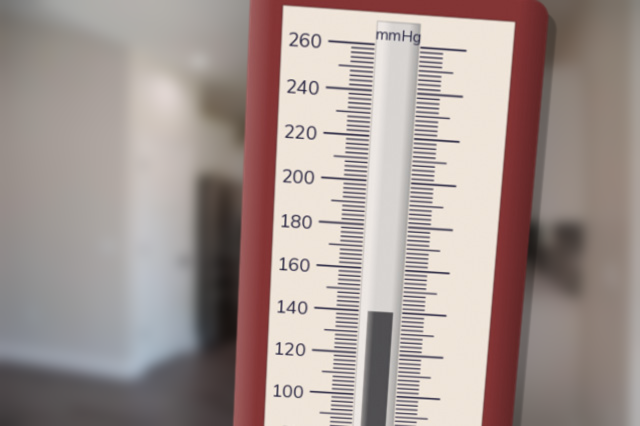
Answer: 140 (mmHg)
